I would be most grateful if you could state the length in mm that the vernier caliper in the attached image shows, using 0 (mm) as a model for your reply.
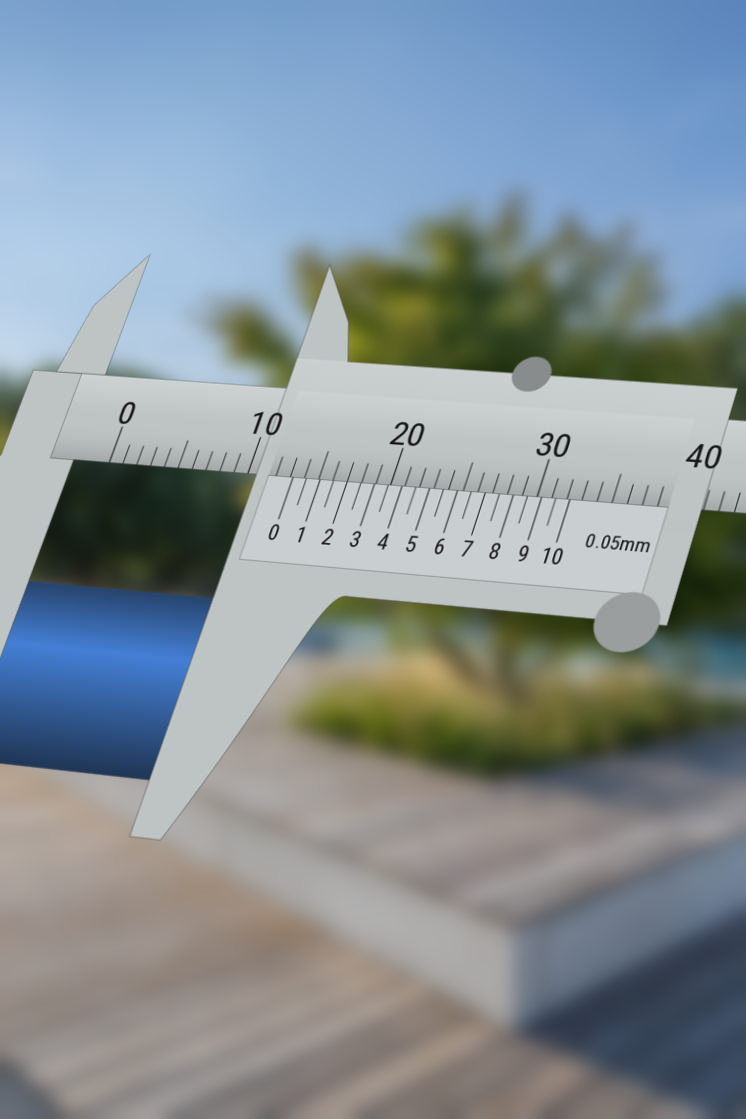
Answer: 13.2 (mm)
